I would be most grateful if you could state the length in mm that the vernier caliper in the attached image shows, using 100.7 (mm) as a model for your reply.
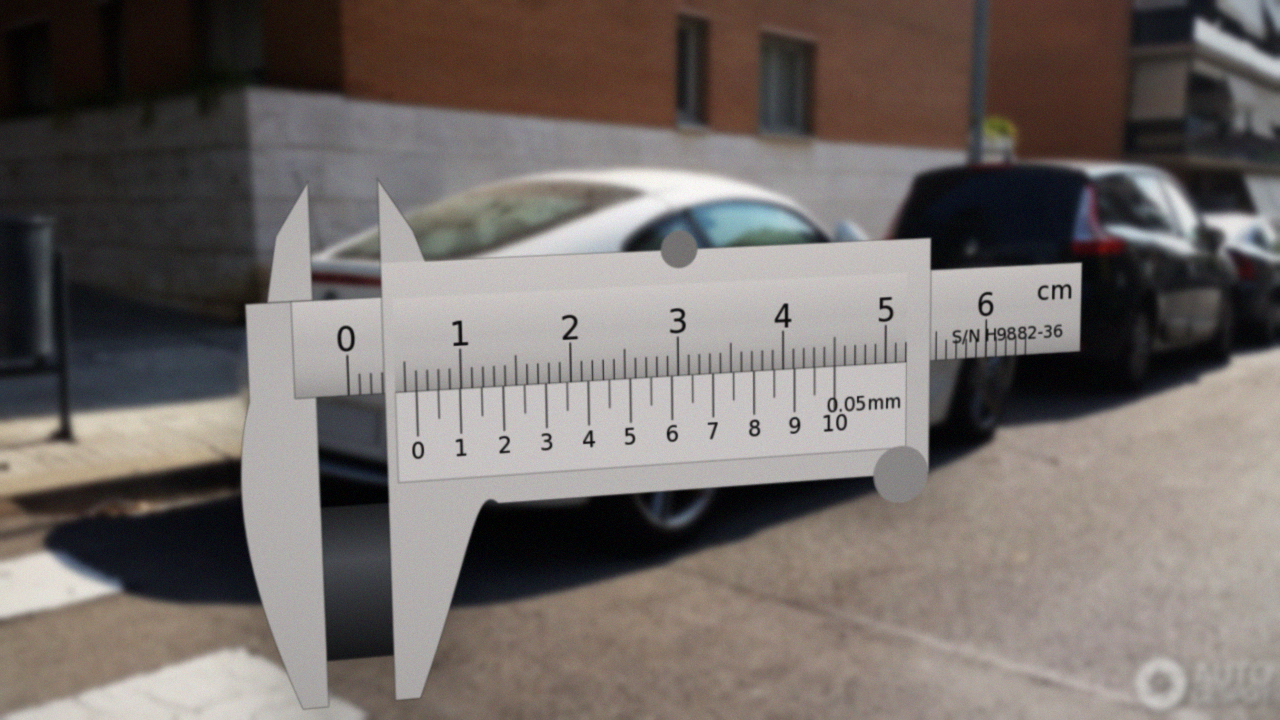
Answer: 6.0 (mm)
